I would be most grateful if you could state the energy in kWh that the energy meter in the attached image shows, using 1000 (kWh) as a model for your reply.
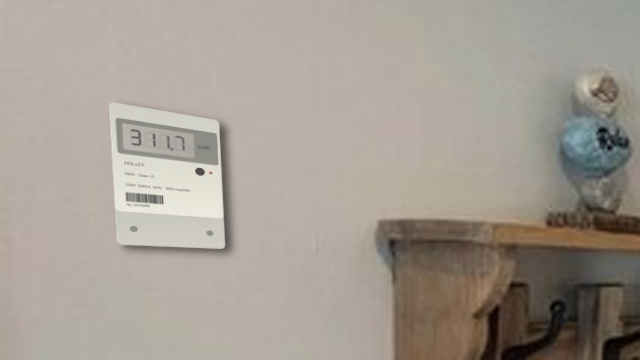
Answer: 311.7 (kWh)
